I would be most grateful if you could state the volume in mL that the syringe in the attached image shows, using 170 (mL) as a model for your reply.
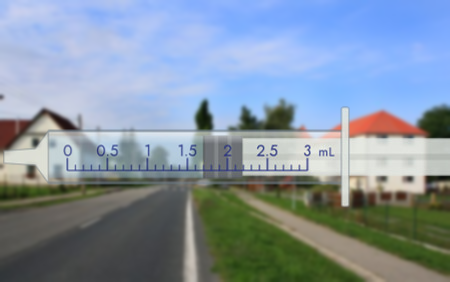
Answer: 1.7 (mL)
